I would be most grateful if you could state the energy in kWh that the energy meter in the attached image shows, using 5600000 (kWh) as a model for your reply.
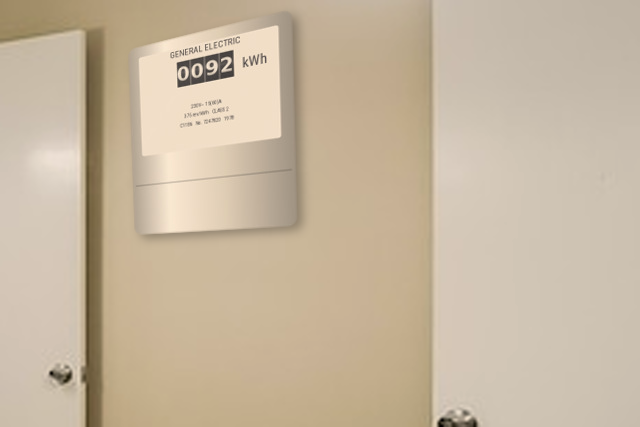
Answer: 92 (kWh)
